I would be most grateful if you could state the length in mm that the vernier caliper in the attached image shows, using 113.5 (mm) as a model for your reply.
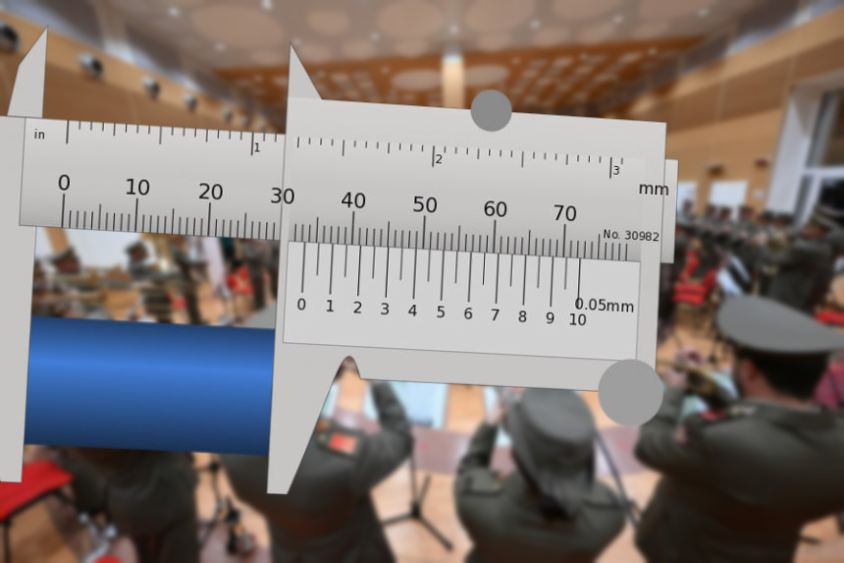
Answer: 33.4 (mm)
